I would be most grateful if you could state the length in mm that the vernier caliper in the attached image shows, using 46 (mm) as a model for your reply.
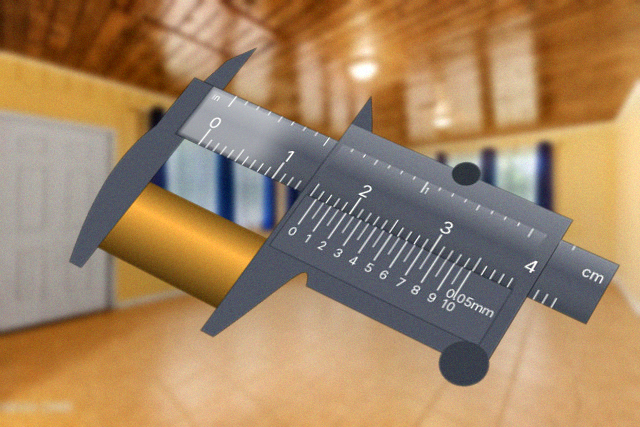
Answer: 15.8 (mm)
